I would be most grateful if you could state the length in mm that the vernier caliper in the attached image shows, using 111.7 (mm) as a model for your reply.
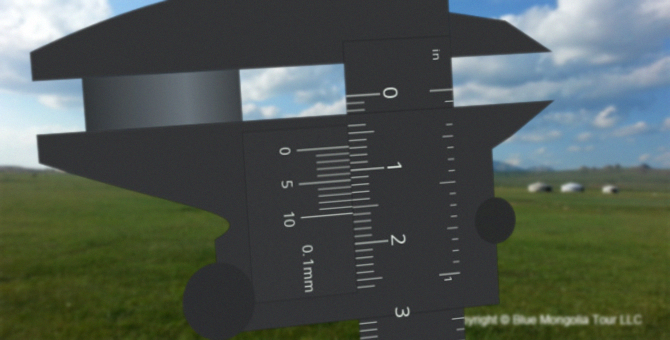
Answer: 6.8 (mm)
